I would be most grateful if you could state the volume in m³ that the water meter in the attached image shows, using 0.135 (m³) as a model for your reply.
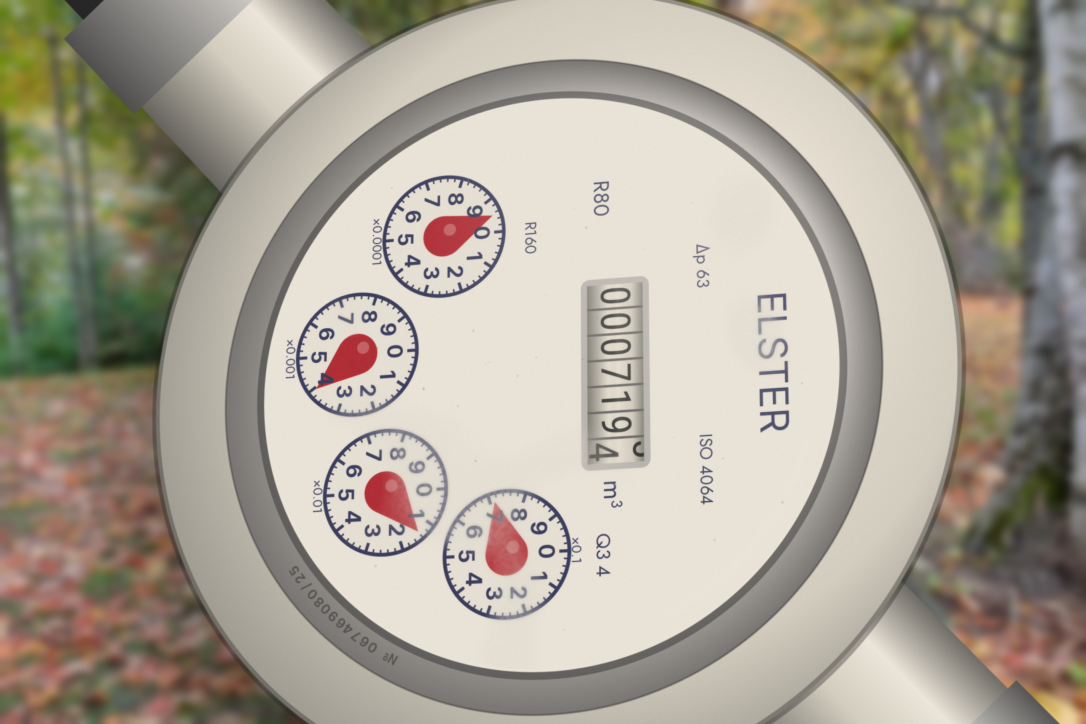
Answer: 7193.7139 (m³)
